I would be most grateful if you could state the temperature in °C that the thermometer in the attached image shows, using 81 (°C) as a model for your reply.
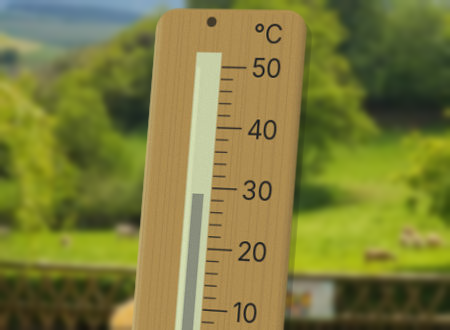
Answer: 29 (°C)
